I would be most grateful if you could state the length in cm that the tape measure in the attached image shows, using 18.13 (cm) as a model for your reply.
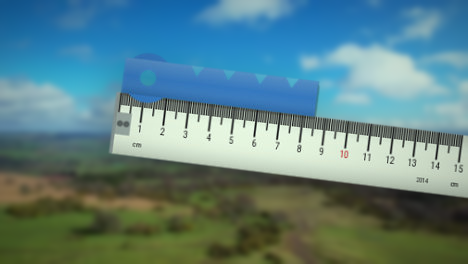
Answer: 8.5 (cm)
